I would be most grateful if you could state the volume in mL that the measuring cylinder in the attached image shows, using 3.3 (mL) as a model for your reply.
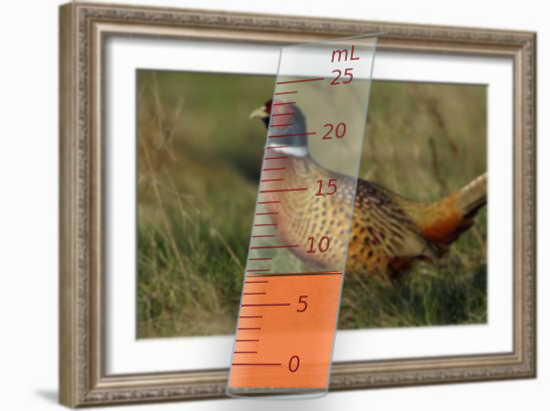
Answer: 7.5 (mL)
